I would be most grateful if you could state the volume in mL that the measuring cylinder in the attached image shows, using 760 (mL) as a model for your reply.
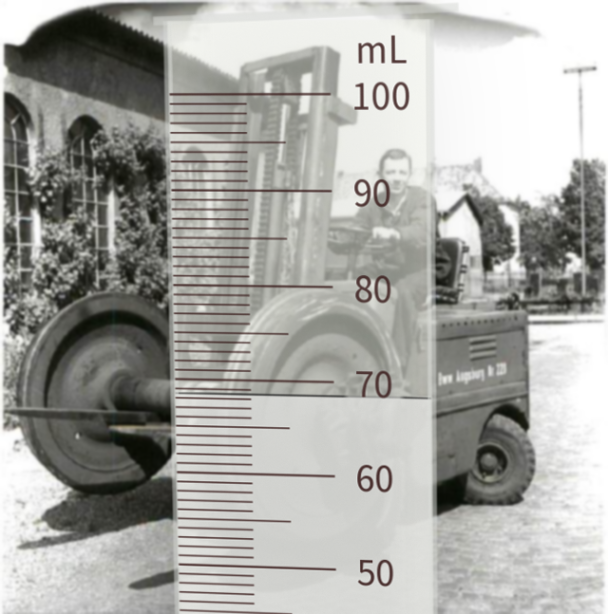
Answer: 68.5 (mL)
